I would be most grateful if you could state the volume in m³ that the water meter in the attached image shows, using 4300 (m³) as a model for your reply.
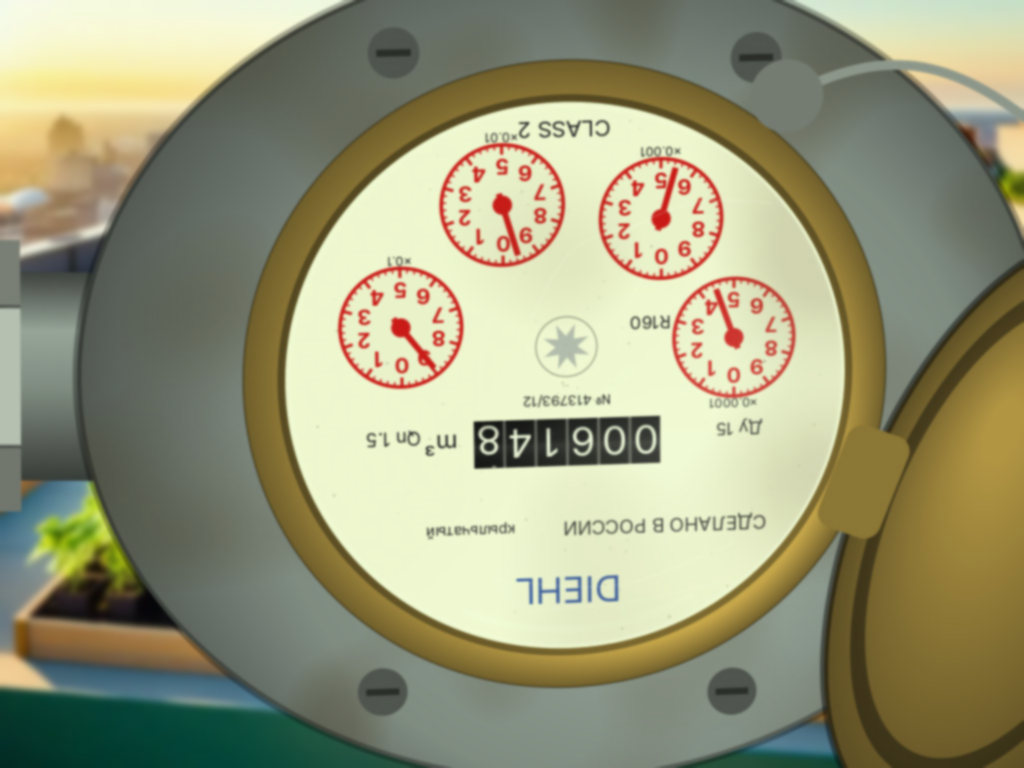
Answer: 6147.8954 (m³)
